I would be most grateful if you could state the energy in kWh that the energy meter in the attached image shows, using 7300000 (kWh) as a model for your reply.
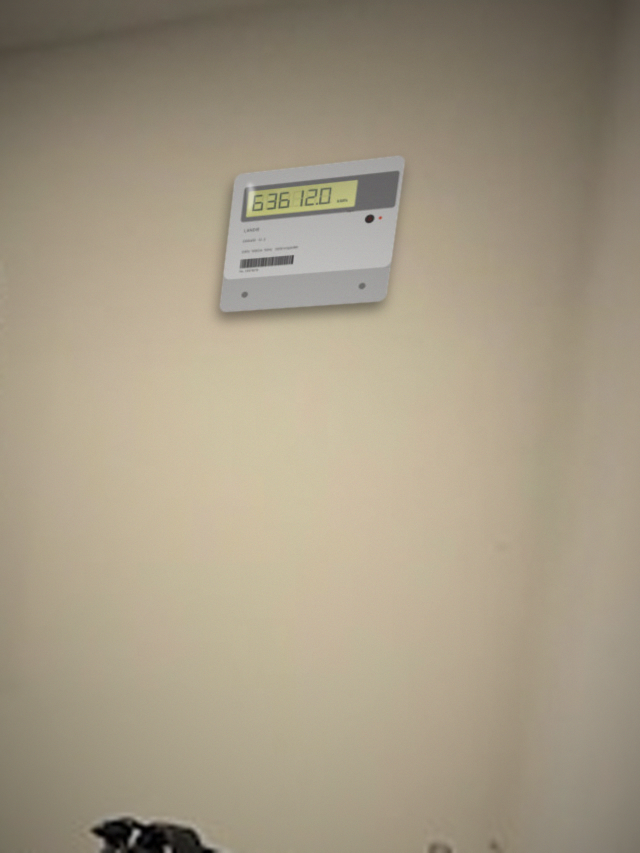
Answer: 63612.0 (kWh)
